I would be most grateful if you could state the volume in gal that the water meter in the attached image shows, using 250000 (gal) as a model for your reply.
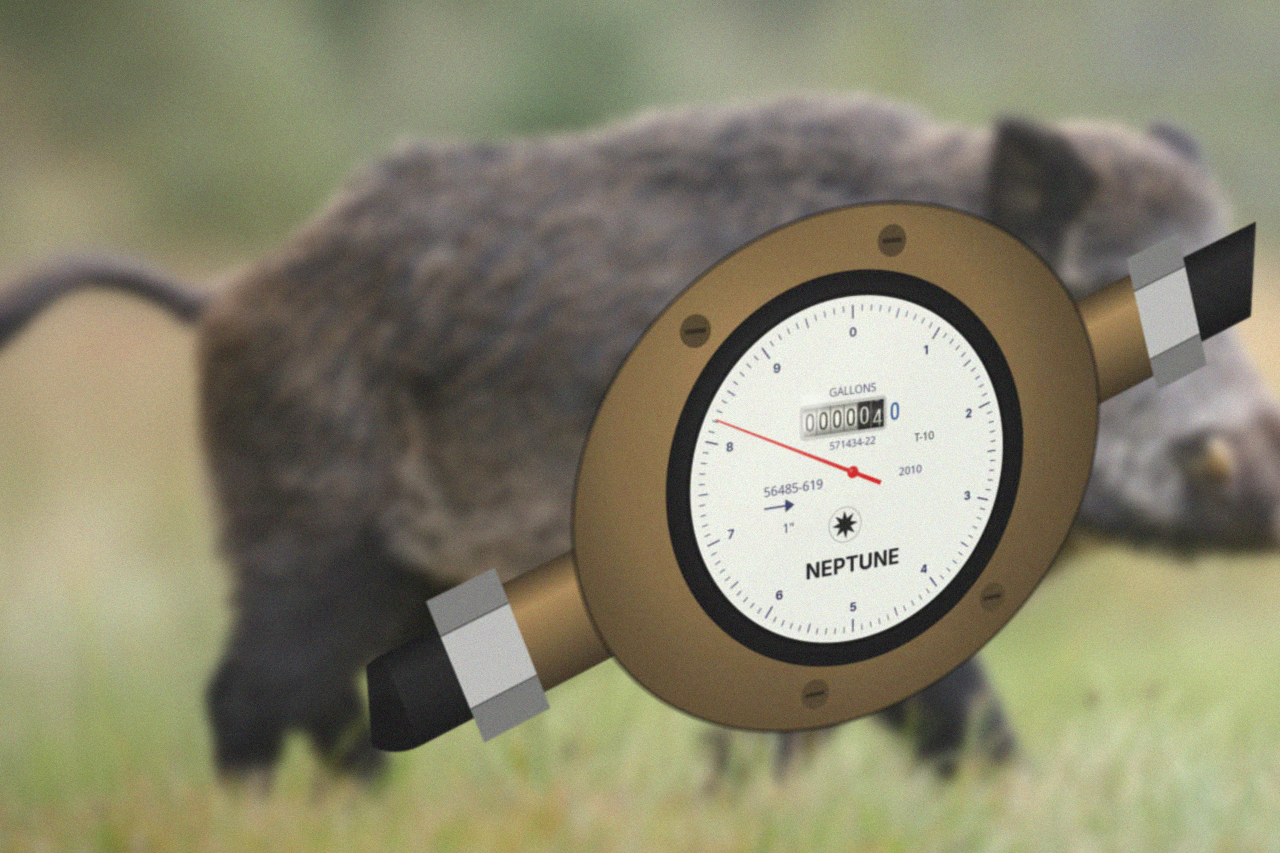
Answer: 38.2 (gal)
